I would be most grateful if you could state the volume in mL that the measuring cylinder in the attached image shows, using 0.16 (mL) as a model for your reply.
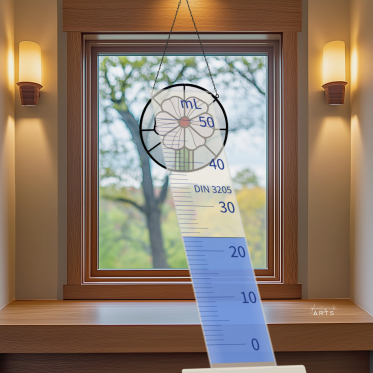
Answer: 23 (mL)
